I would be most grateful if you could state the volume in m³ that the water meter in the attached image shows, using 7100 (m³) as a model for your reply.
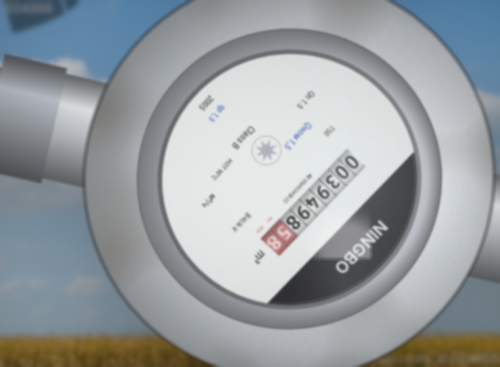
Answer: 39498.58 (m³)
